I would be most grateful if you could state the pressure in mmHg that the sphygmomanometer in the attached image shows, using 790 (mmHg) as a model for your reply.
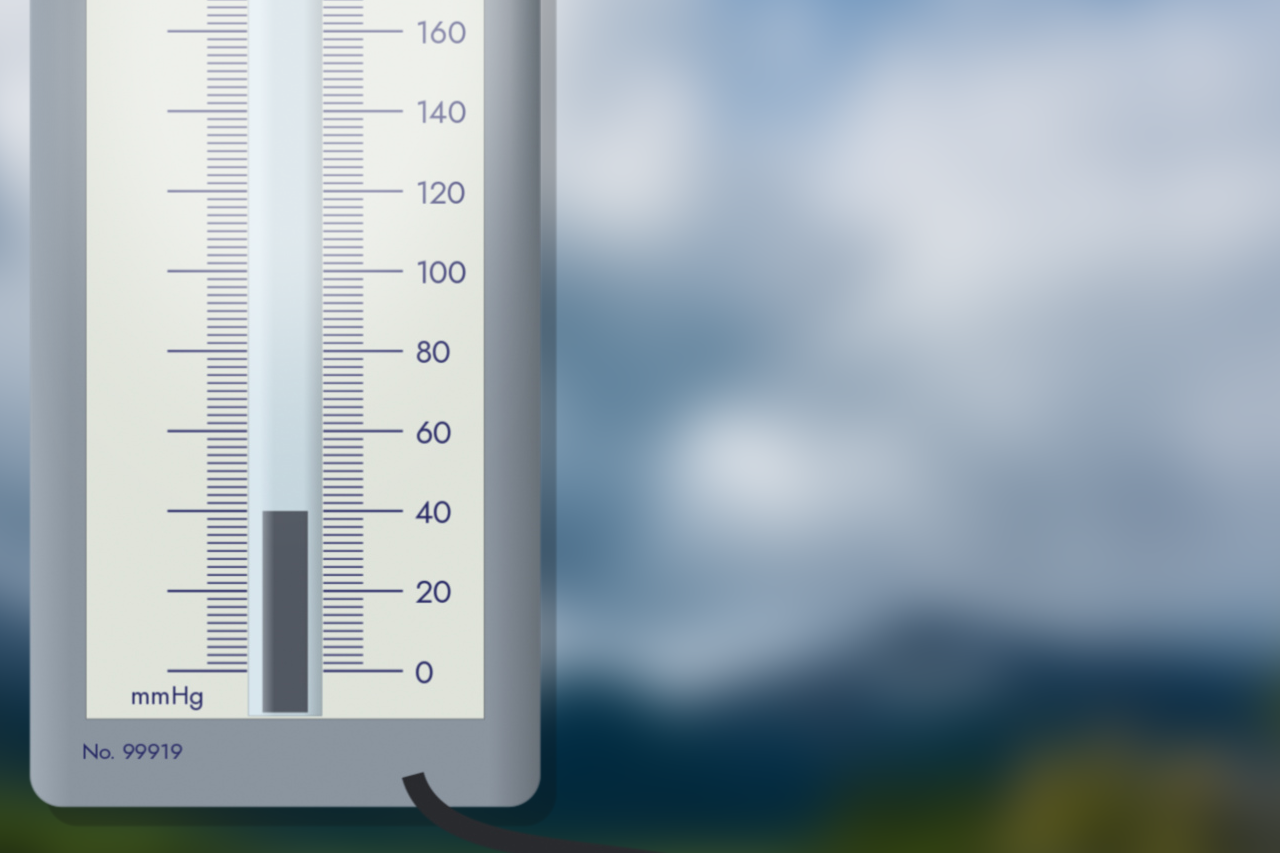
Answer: 40 (mmHg)
